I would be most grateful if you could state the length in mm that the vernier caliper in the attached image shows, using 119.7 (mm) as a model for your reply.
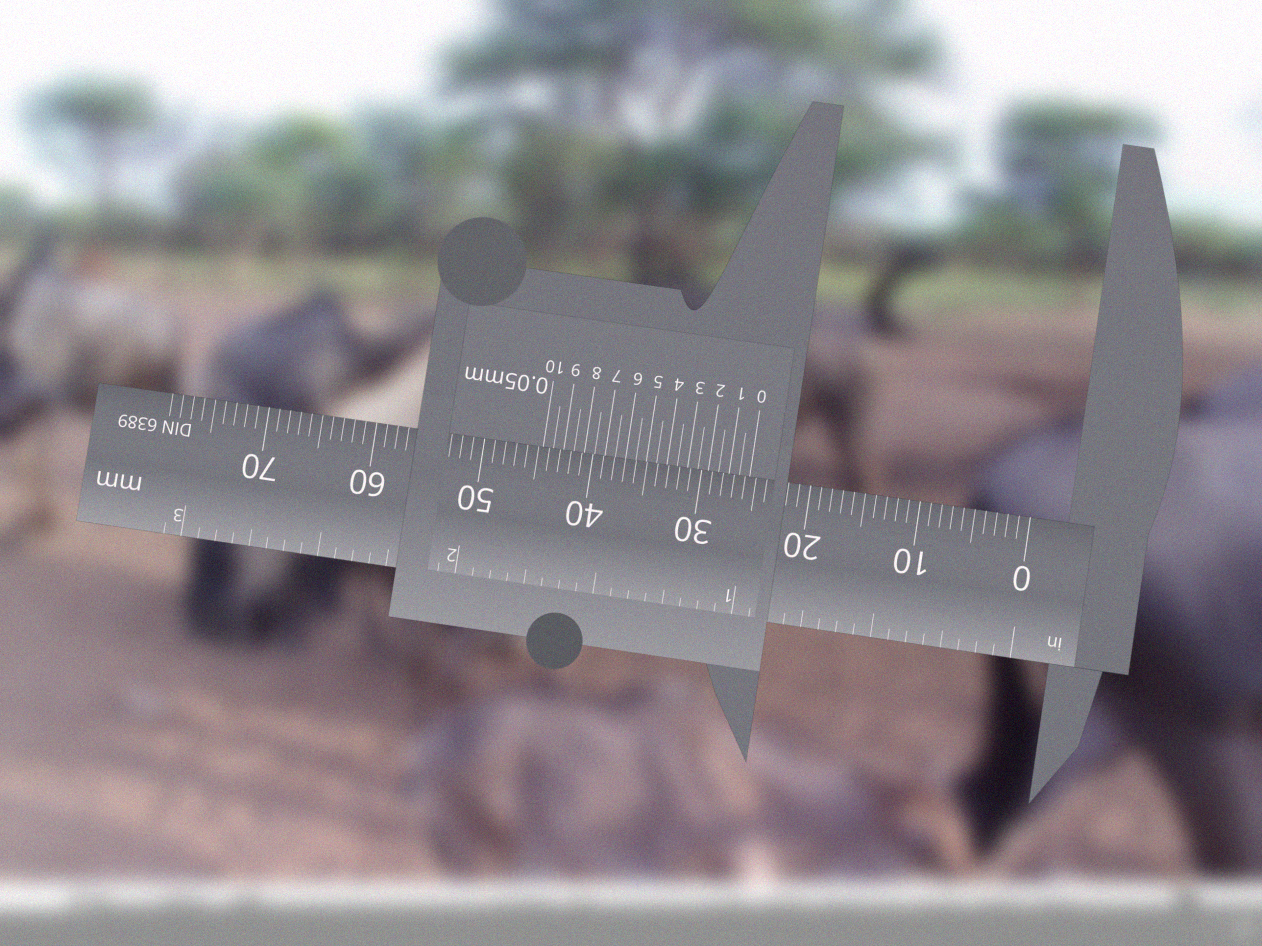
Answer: 25.6 (mm)
